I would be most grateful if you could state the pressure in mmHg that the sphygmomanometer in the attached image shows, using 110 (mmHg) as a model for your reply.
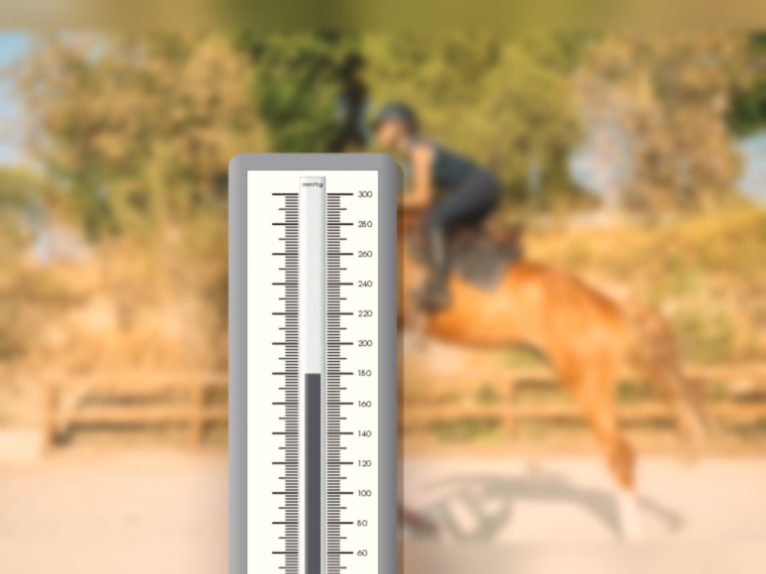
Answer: 180 (mmHg)
